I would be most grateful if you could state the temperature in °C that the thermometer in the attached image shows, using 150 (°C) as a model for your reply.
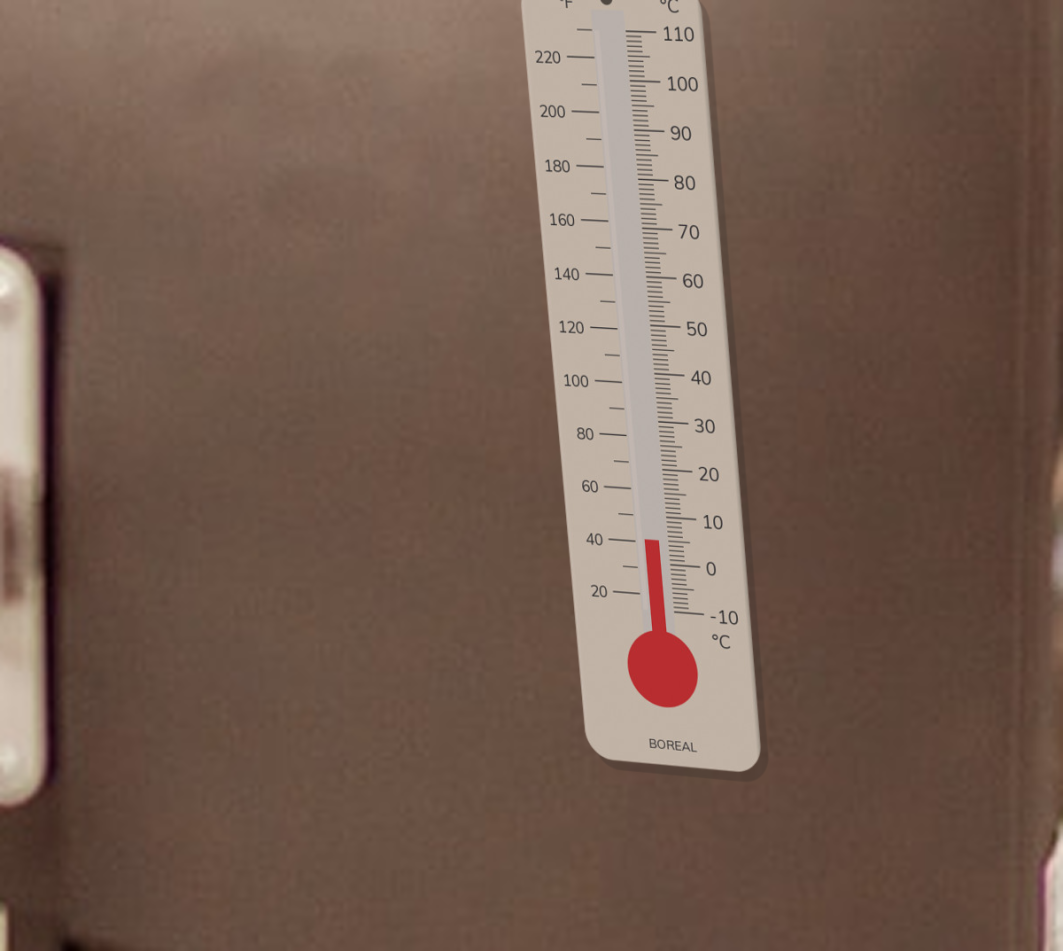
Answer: 5 (°C)
